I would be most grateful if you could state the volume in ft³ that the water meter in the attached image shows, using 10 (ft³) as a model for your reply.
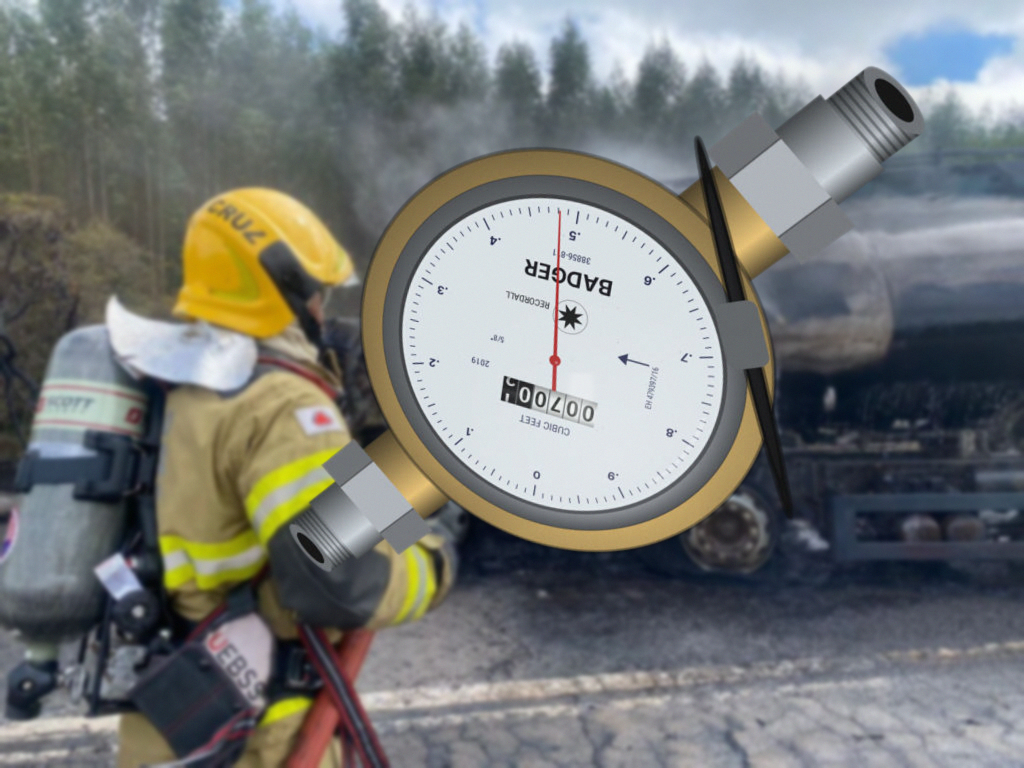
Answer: 7001.48 (ft³)
